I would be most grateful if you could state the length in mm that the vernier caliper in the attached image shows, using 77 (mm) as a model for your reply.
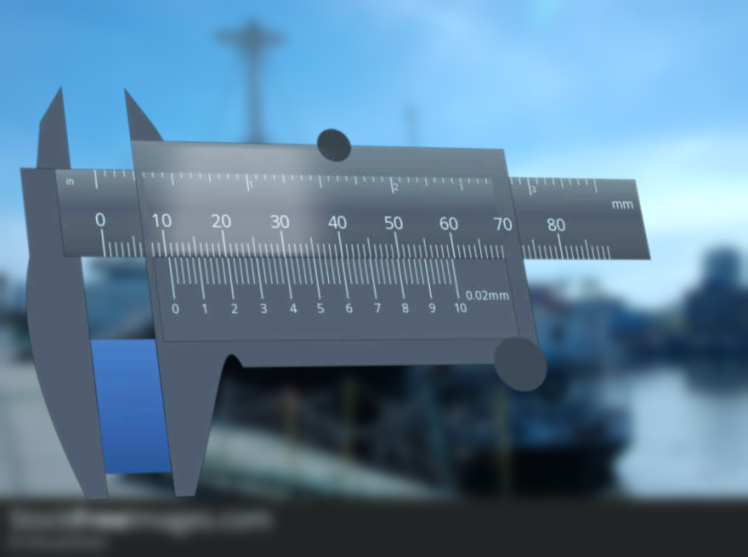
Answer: 10.5 (mm)
